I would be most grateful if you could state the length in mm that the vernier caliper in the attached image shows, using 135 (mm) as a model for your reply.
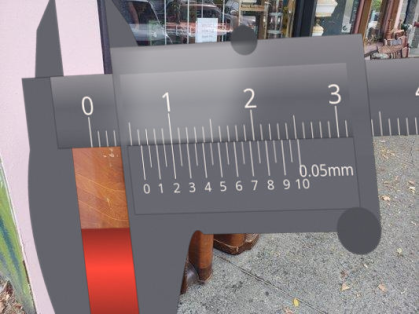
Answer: 6.2 (mm)
